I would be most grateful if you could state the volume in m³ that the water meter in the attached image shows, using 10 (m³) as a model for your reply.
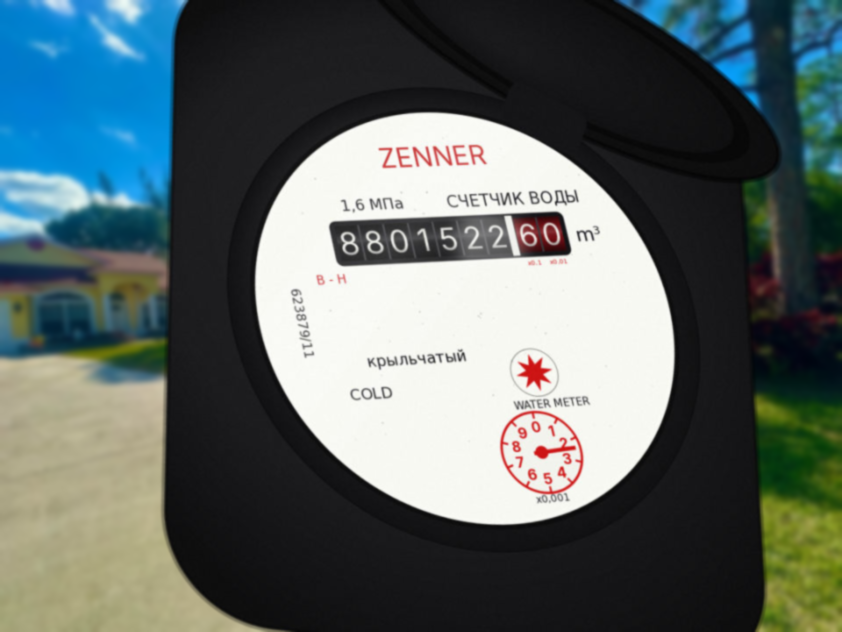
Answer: 8801522.602 (m³)
